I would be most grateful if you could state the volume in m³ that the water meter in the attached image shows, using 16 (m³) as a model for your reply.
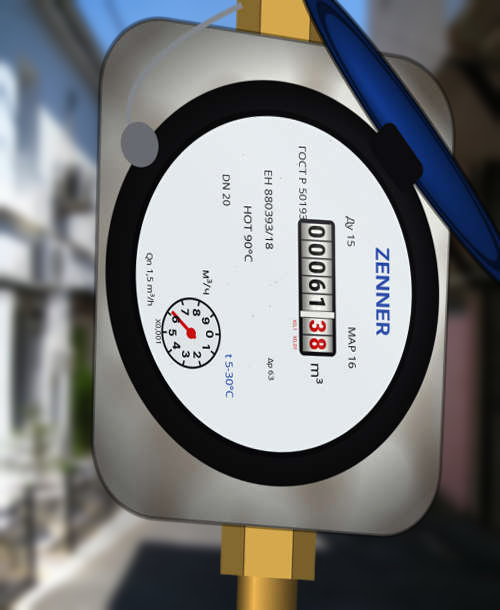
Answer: 61.386 (m³)
